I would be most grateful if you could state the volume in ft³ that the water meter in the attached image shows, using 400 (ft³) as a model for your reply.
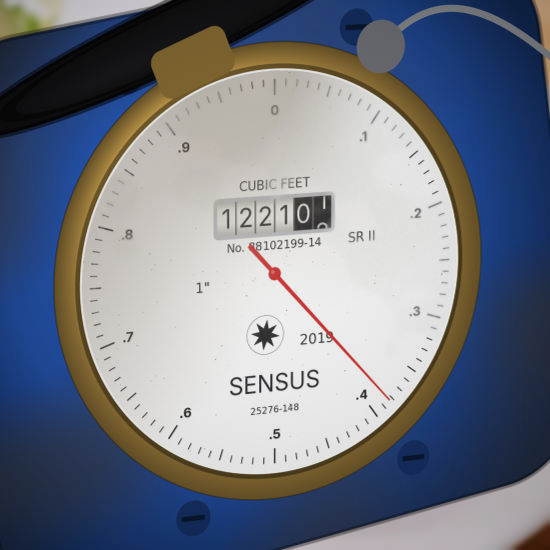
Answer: 122101.38 (ft³)
